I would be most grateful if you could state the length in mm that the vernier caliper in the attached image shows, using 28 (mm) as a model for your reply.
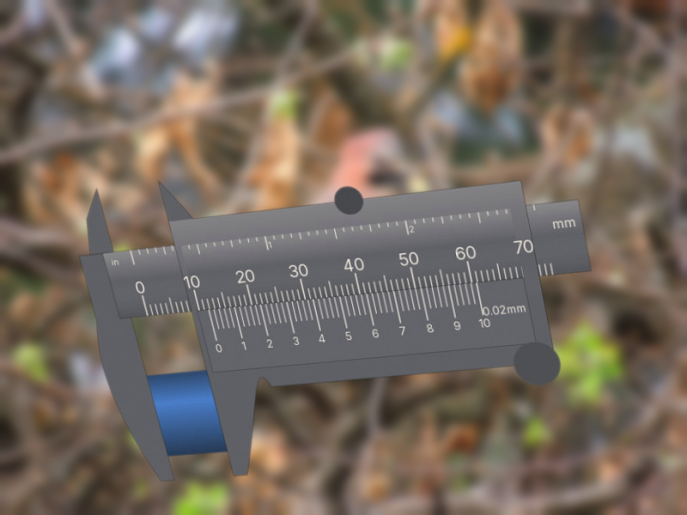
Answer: 11.8 (mm)
